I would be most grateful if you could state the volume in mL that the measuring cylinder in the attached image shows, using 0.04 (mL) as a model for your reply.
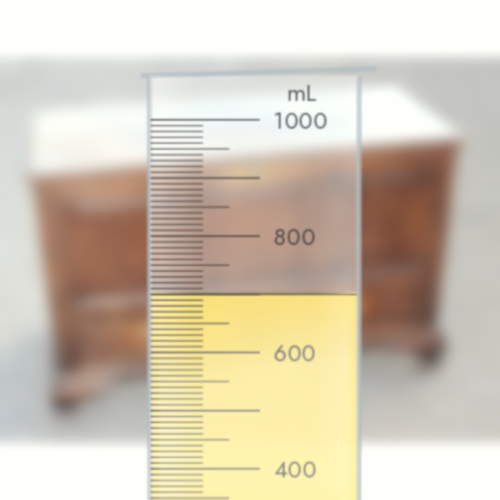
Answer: 700 (mL)
